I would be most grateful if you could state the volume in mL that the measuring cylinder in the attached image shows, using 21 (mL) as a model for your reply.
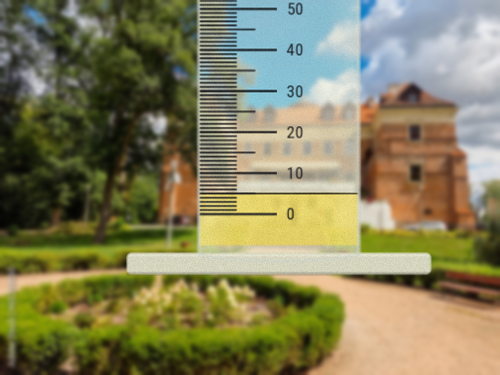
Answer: 5 (mL)
